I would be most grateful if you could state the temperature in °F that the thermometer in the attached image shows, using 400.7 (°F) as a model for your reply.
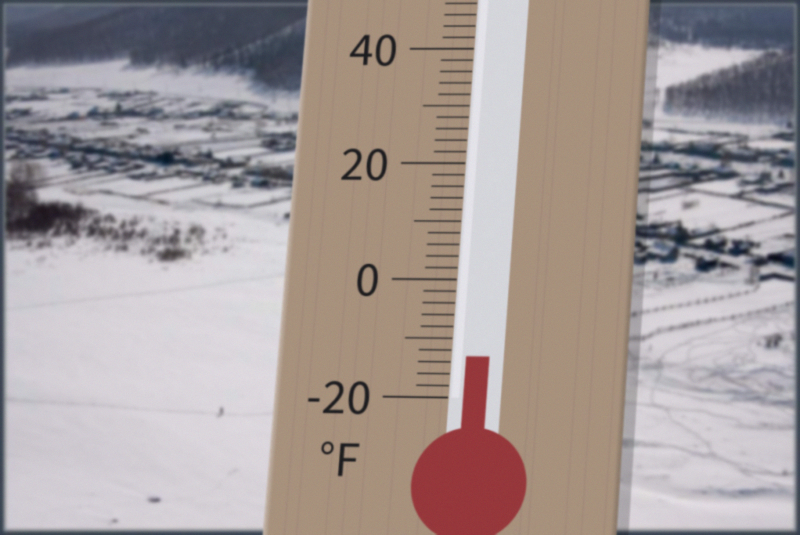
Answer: -13 (°F)
